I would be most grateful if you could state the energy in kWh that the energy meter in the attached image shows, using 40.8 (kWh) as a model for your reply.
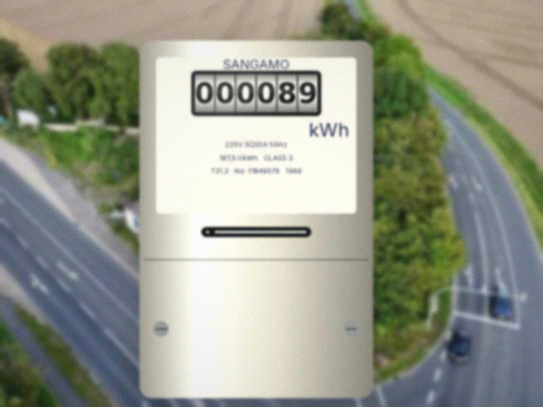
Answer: 89 (kWh)
